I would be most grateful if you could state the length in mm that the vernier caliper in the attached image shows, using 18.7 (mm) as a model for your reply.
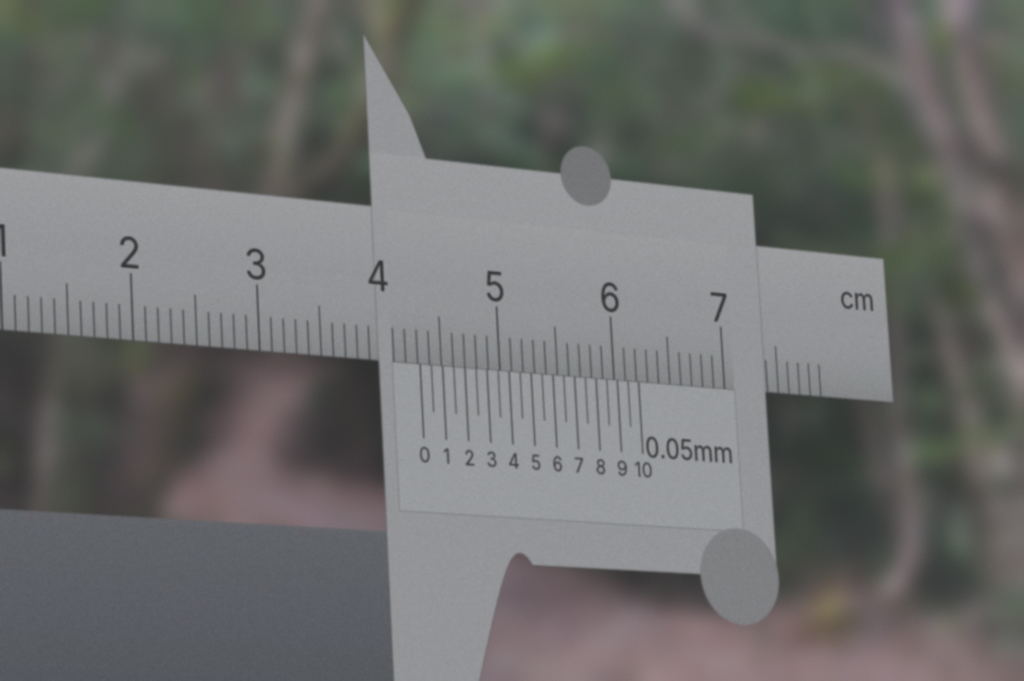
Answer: 43.2 (mm)
